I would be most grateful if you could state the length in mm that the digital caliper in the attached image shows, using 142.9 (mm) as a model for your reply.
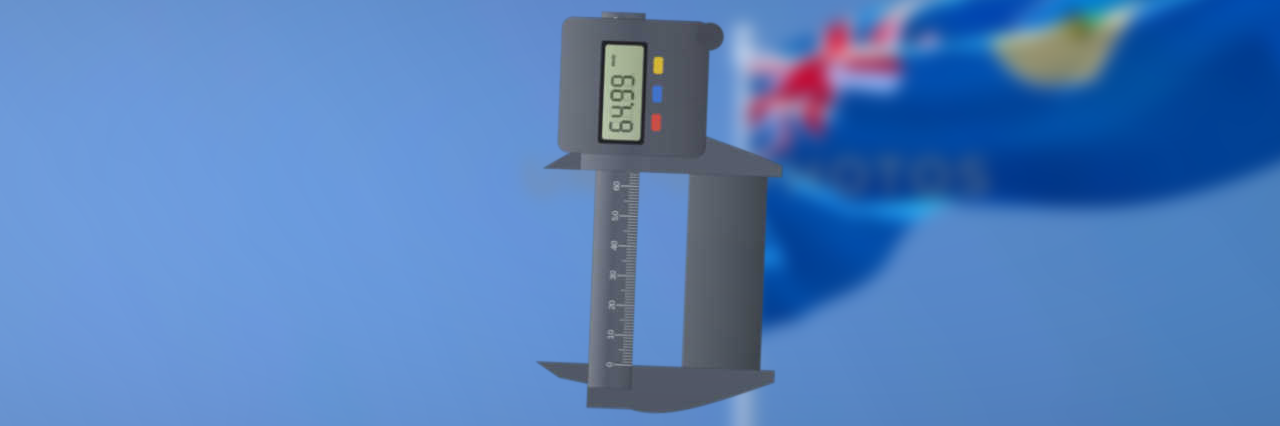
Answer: 64.99 (mm)
